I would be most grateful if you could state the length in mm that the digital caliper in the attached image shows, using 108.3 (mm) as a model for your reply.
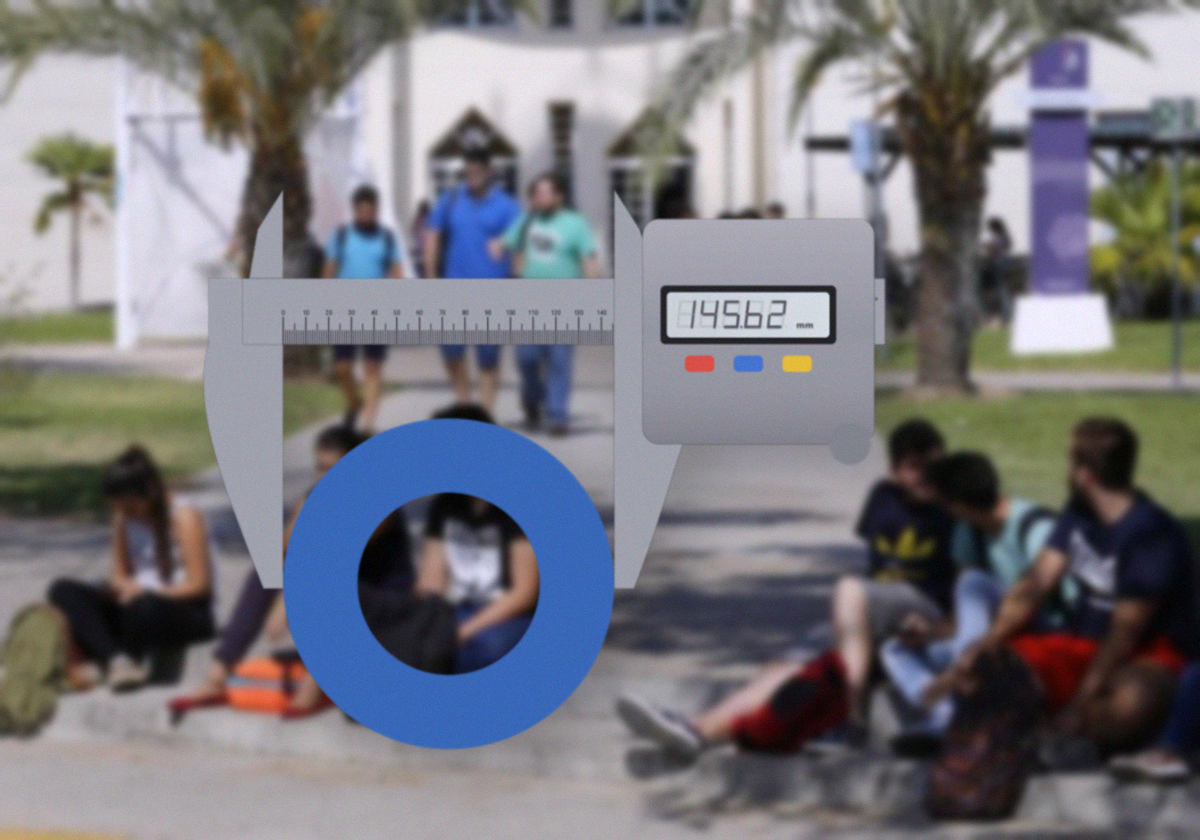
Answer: 145.62 (mm)
